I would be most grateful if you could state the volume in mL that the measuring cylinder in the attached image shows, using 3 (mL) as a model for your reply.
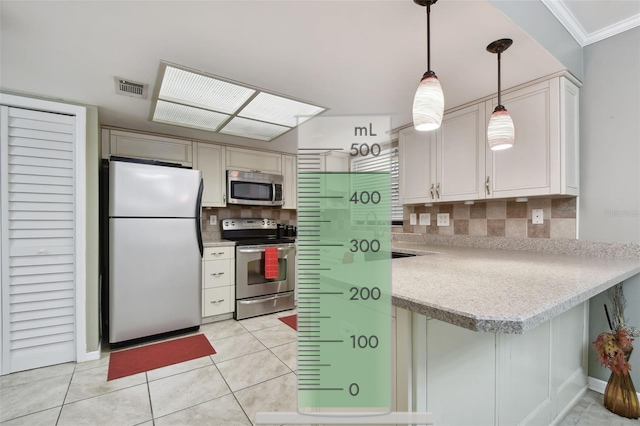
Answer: 450 (mL)
